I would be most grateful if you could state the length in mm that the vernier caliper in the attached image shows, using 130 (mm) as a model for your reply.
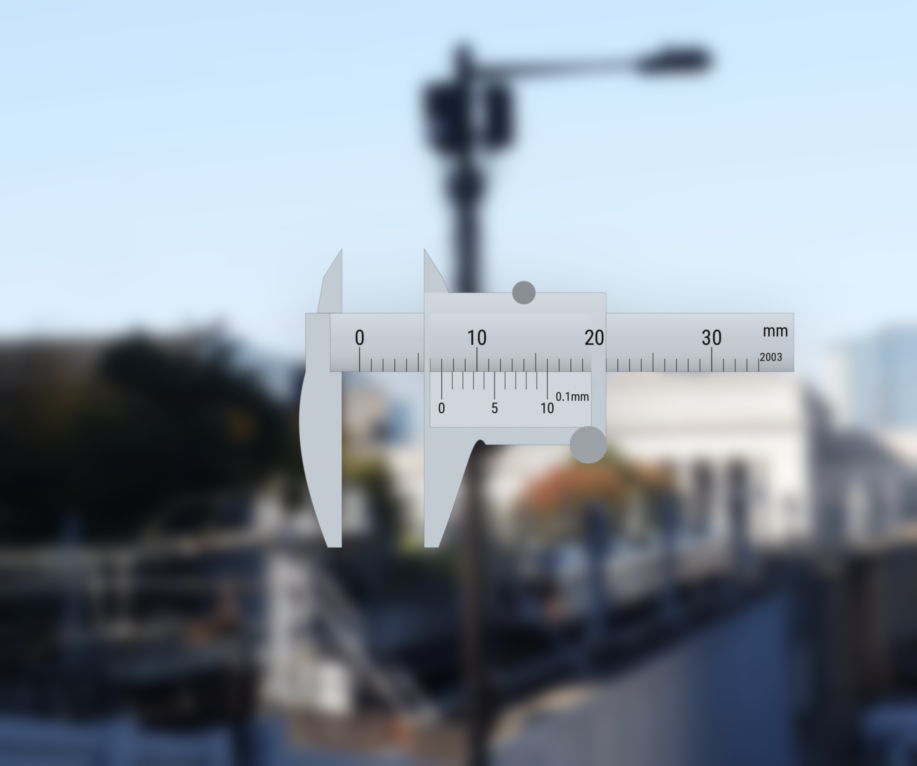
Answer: 7.0 (mm)
